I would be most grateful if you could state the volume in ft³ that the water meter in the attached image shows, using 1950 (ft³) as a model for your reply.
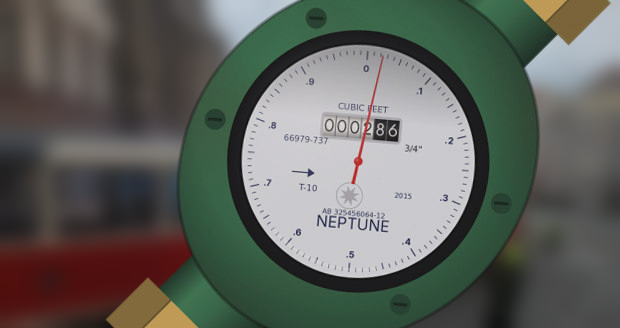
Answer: 286.02 (ft³)
